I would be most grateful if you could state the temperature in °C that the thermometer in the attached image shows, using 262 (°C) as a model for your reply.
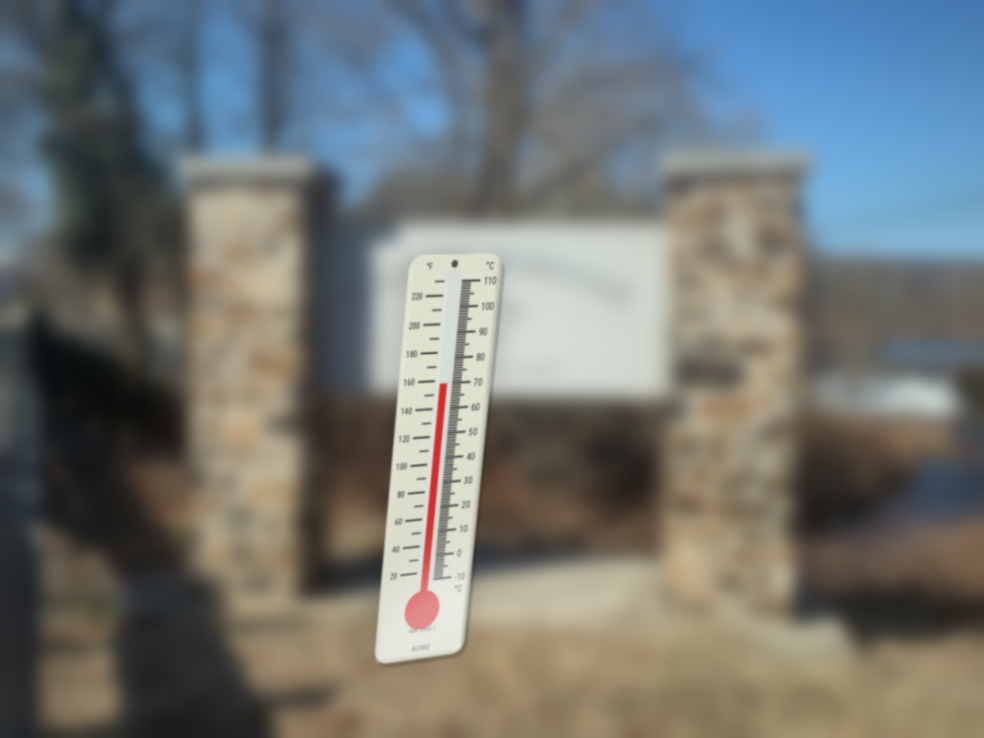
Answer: 70 (°C)
